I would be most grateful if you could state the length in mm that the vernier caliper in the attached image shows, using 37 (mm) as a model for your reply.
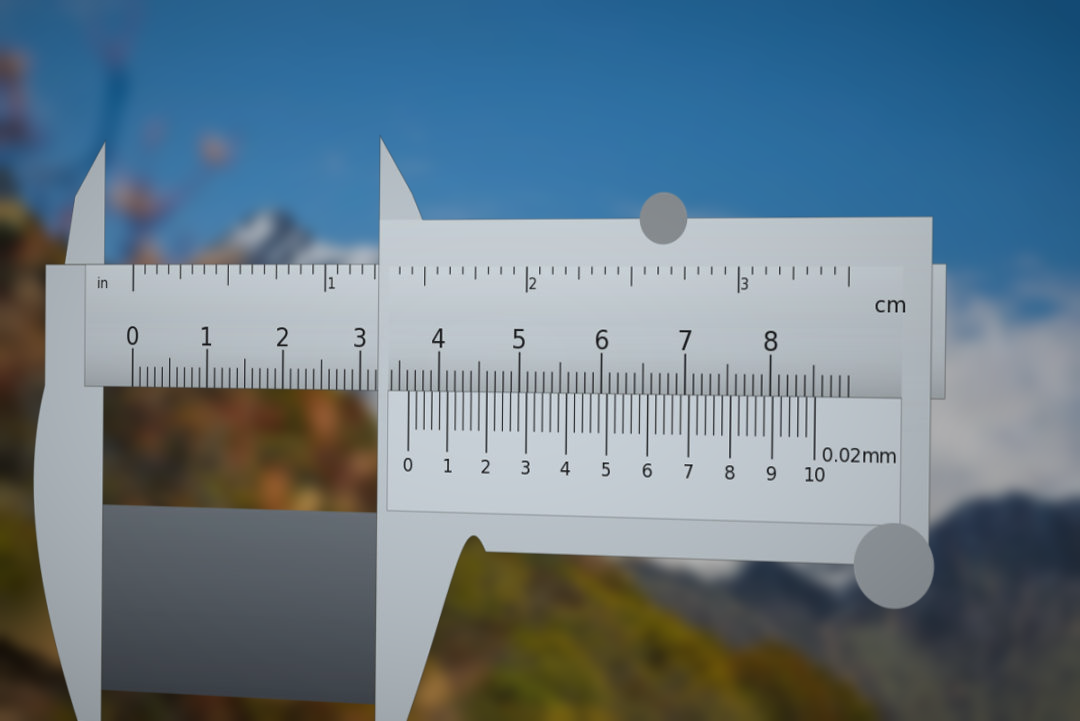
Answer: 36.2 (mm)
